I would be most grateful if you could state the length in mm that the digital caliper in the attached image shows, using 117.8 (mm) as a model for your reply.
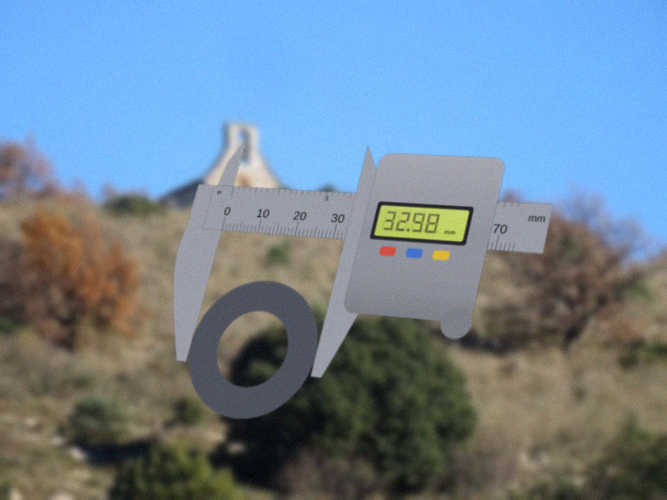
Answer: 32.98 (mm)
